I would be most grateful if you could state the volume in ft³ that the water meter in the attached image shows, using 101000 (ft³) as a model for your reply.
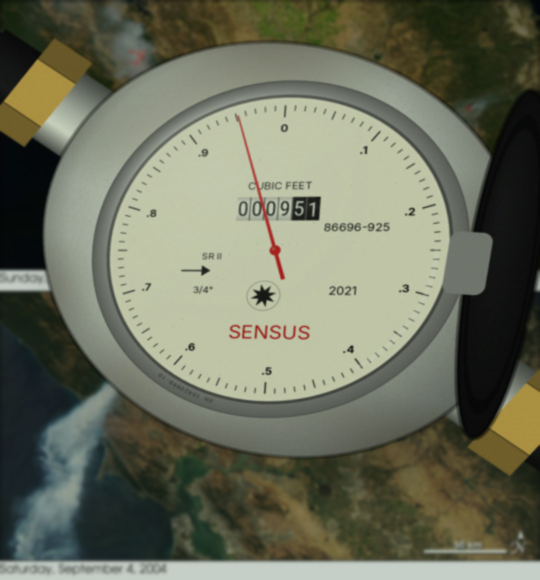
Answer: 950.95 (ft³)
